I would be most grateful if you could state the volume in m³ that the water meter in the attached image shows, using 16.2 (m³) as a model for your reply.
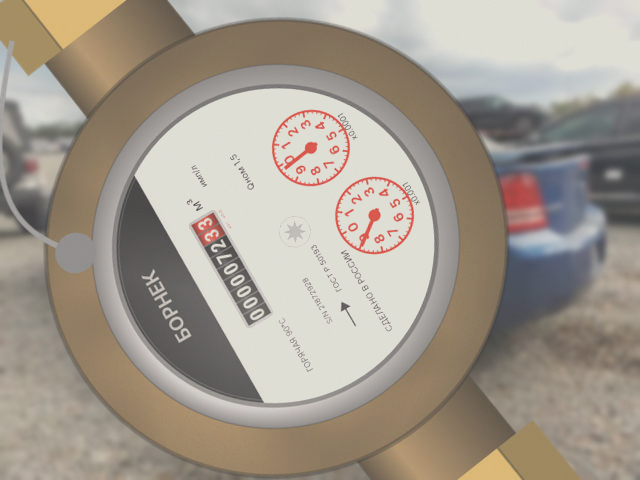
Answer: 72.3389 (m³)
